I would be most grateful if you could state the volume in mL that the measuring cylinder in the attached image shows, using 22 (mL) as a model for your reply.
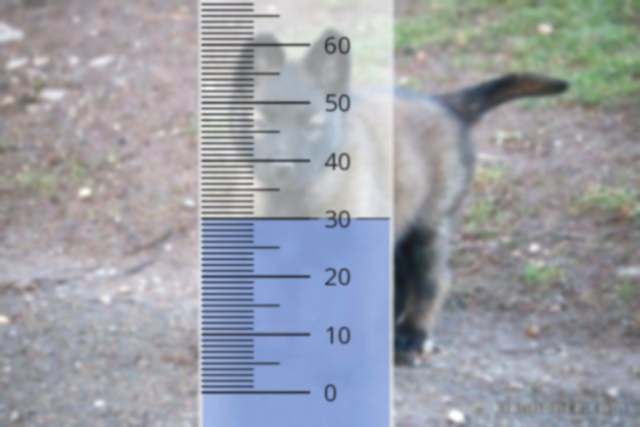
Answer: 30 (mL)
